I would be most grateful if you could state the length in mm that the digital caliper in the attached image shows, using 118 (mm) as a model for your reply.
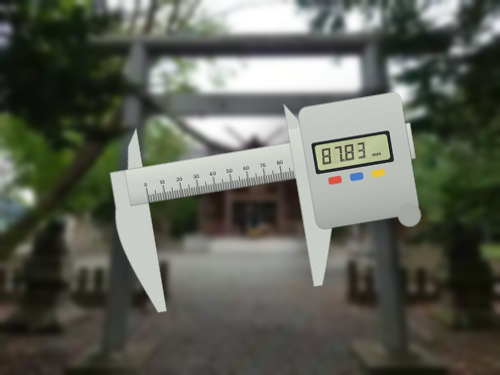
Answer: 87.83 (mm)
